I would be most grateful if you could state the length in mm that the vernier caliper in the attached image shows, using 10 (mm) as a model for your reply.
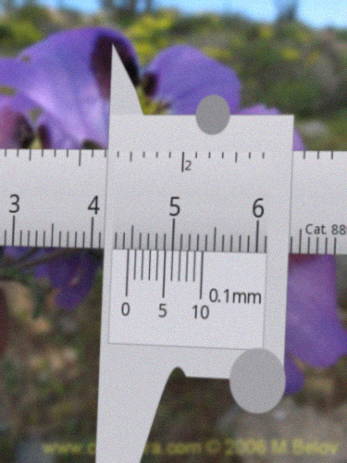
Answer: 44.6 (mm)
